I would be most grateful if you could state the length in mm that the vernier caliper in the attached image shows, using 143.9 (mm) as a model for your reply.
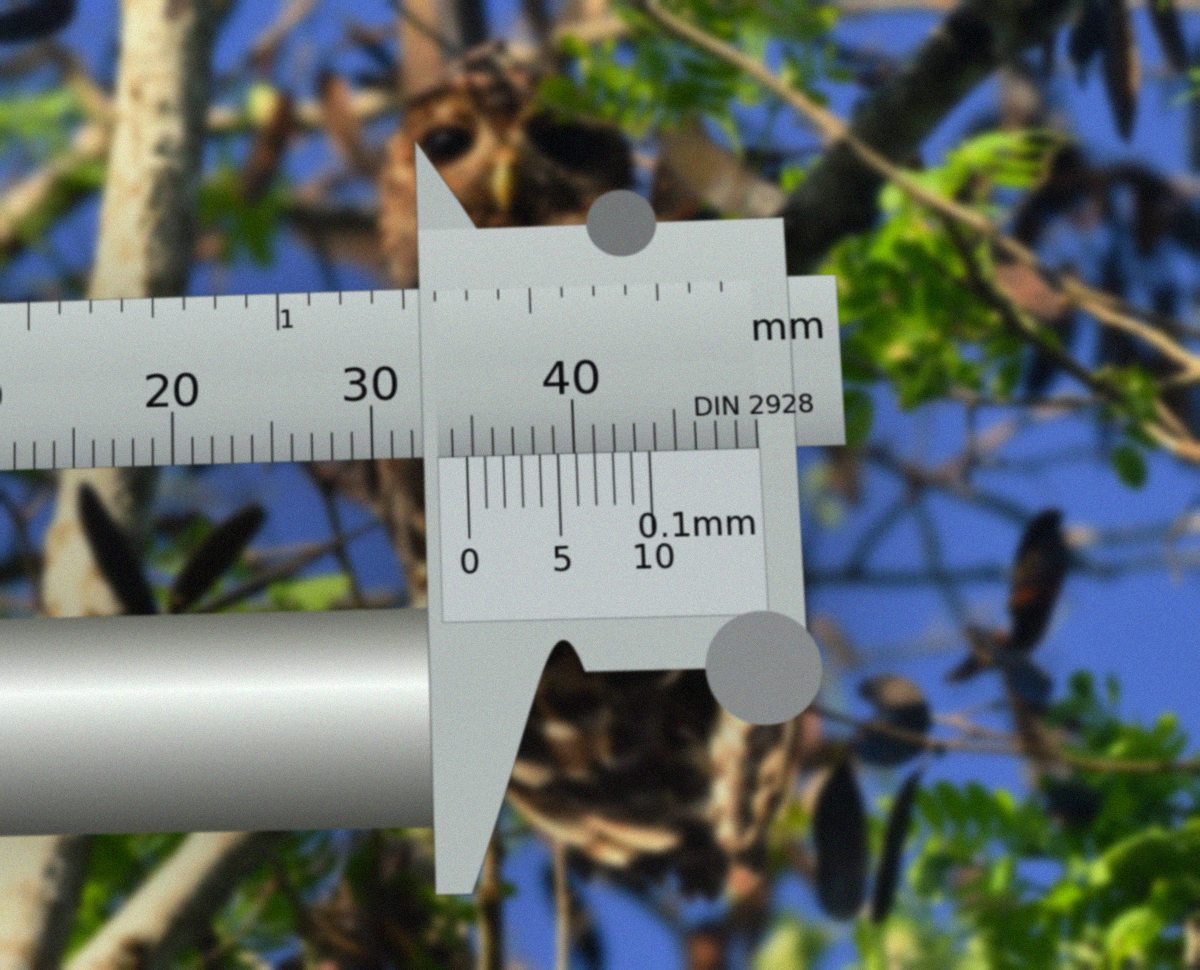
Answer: 34.7 (mm)
